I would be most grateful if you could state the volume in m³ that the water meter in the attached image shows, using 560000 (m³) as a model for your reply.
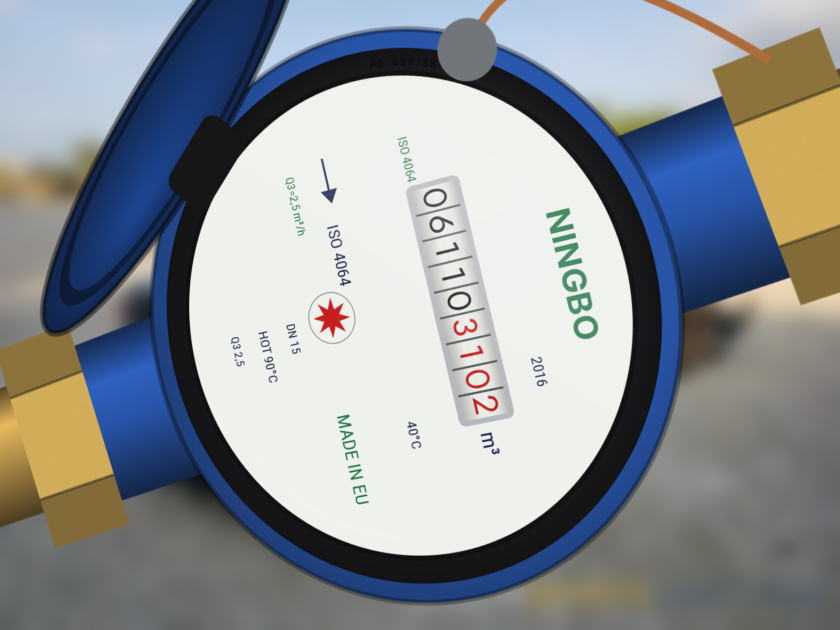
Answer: 6110.3102 (m³)
